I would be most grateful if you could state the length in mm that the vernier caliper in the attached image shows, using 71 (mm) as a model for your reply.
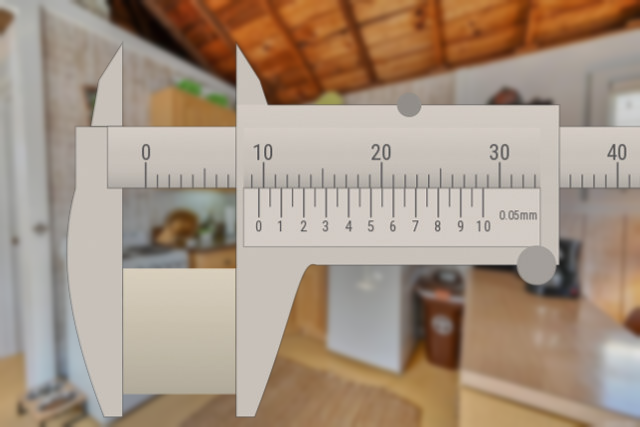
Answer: 9.6 (mm)
